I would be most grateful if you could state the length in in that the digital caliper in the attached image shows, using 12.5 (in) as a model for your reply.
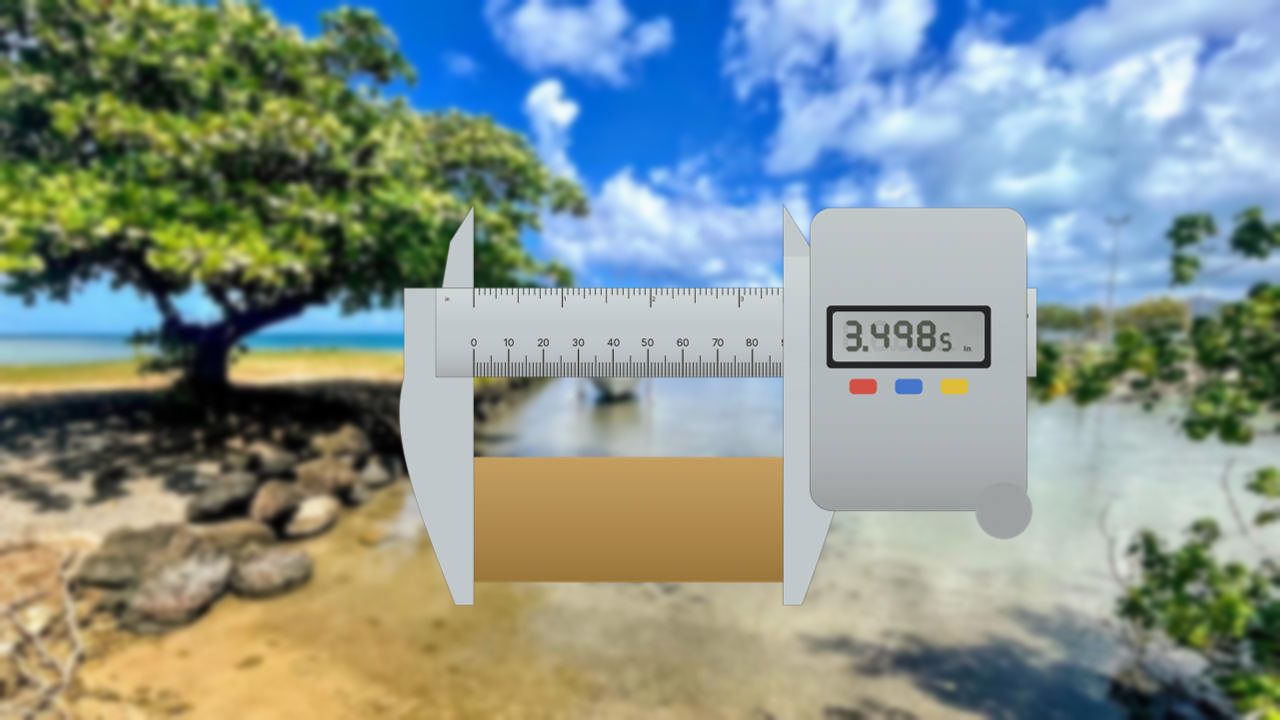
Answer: 3.4985 (in)
